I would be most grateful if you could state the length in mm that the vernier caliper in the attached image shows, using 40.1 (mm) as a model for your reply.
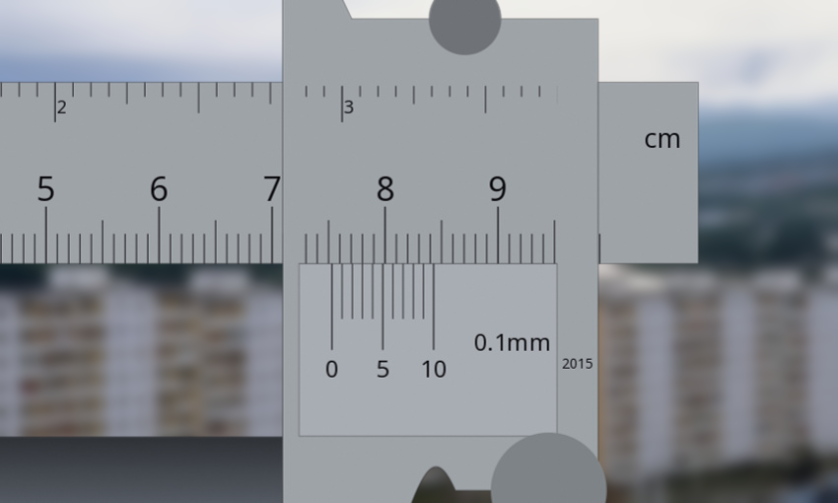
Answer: 75.3 (mm)
